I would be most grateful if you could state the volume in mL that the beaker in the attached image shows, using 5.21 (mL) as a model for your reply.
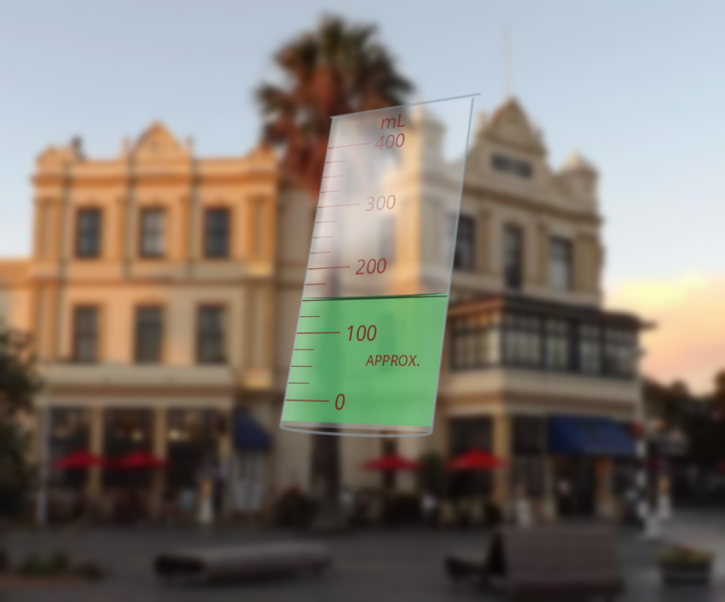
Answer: 150 (mL)
